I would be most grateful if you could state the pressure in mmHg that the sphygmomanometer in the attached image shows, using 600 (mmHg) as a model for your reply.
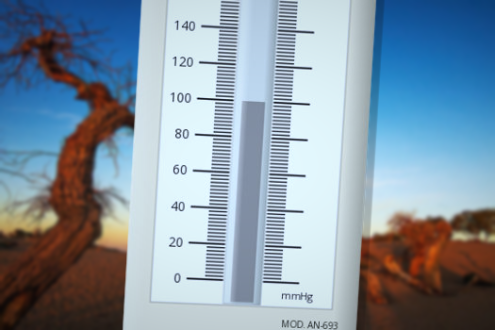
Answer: 100 (mmHg)
